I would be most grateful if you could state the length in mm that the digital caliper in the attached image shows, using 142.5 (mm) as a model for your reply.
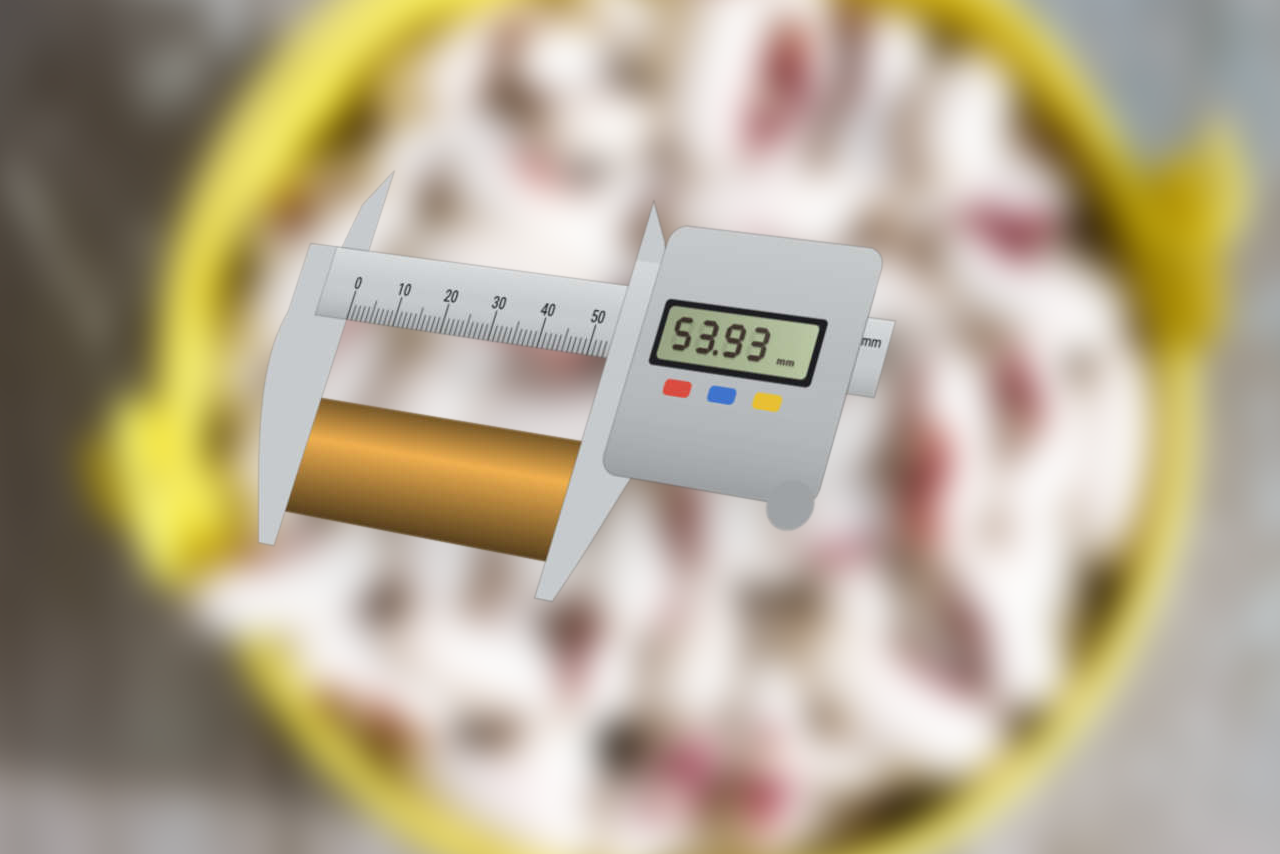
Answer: 53.93 (mm)
